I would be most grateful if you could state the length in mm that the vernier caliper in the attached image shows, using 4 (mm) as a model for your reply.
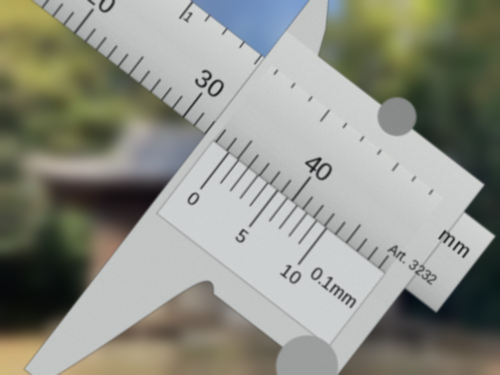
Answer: 34.2 (mm)
